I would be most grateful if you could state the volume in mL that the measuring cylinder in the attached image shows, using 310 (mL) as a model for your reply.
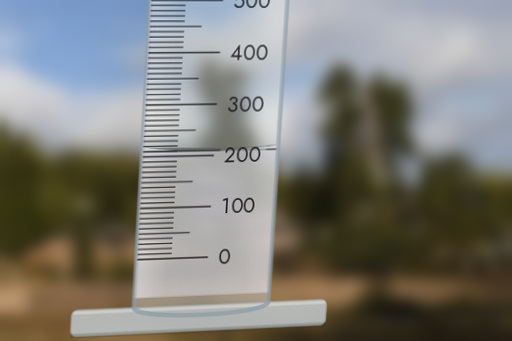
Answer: 210 (mL)
